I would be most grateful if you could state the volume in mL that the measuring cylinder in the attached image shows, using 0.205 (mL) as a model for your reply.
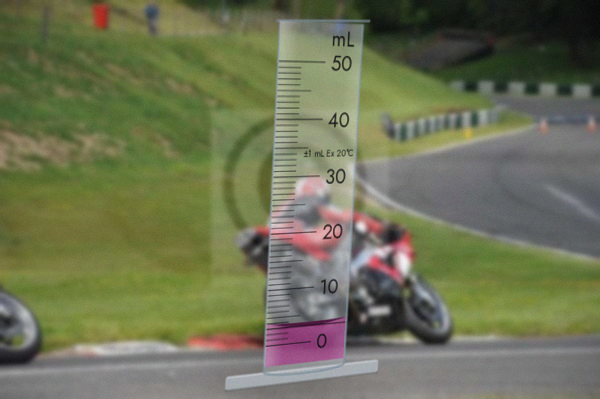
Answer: 3 (mL)
